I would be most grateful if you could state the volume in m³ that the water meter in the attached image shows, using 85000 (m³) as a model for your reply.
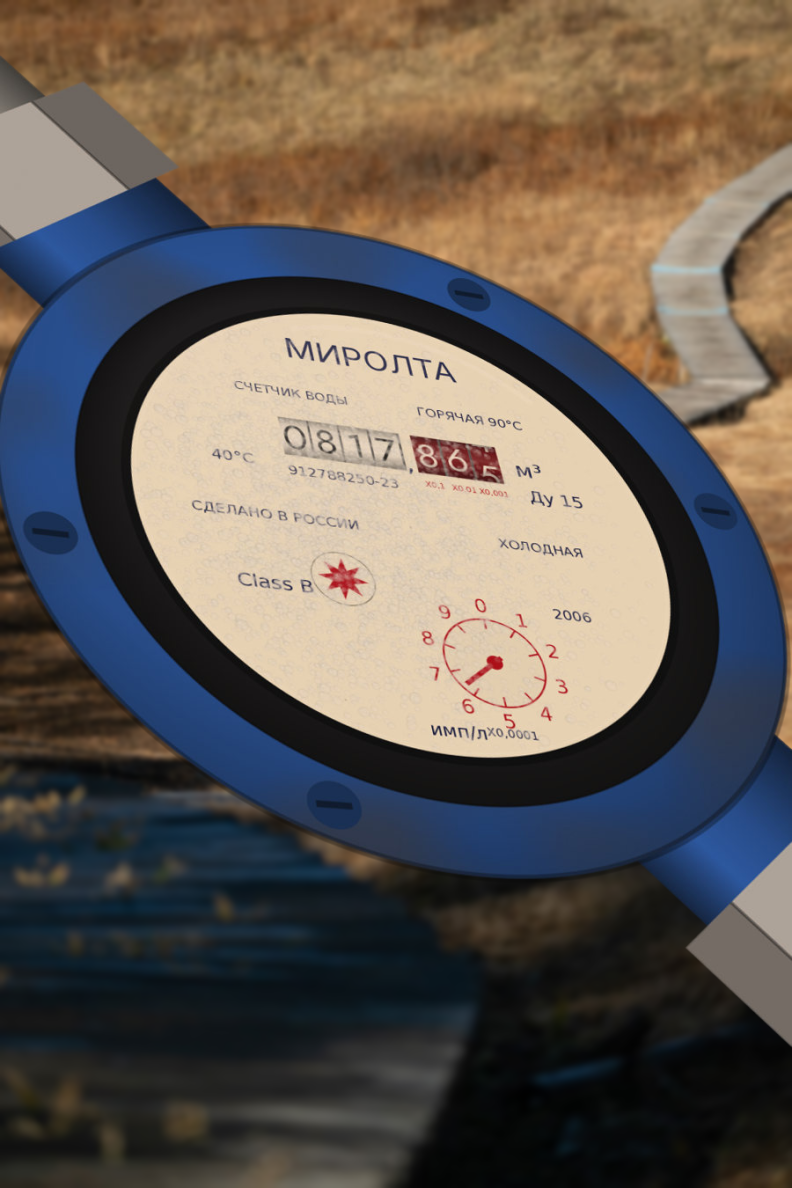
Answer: 817.8646 (m³)
